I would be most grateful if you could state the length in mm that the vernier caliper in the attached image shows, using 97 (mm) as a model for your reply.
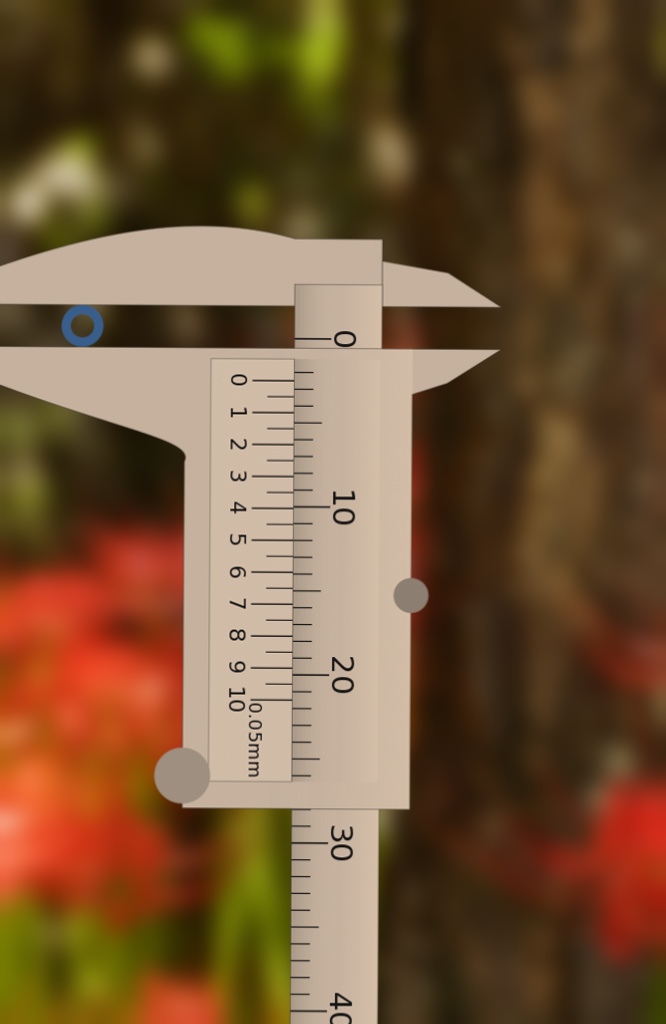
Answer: 2.5 (mm)
